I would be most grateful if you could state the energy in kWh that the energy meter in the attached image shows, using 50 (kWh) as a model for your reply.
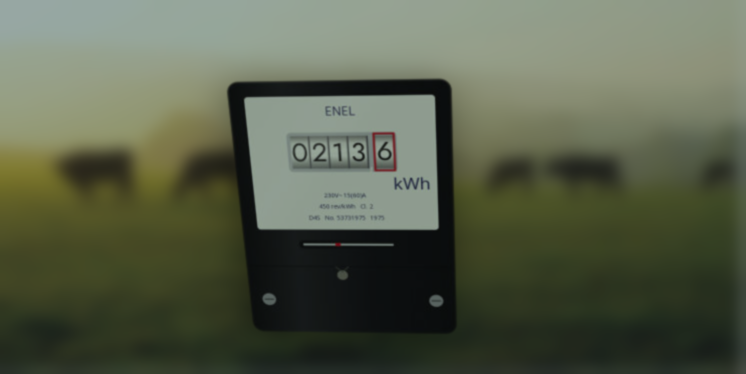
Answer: 213.6 (kWh)
